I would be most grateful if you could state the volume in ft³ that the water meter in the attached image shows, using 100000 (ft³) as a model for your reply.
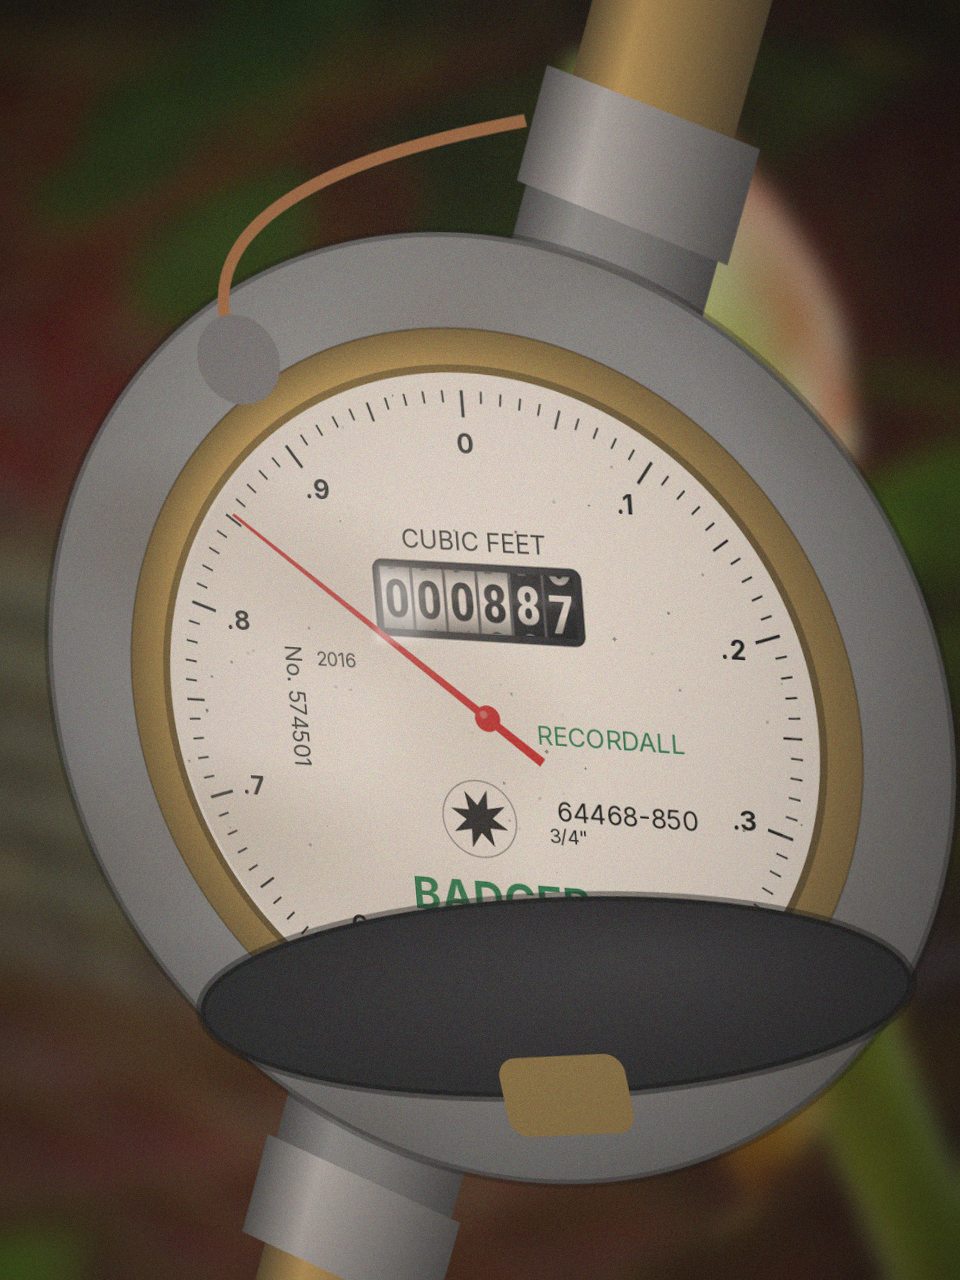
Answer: 886.85 (ft³)
